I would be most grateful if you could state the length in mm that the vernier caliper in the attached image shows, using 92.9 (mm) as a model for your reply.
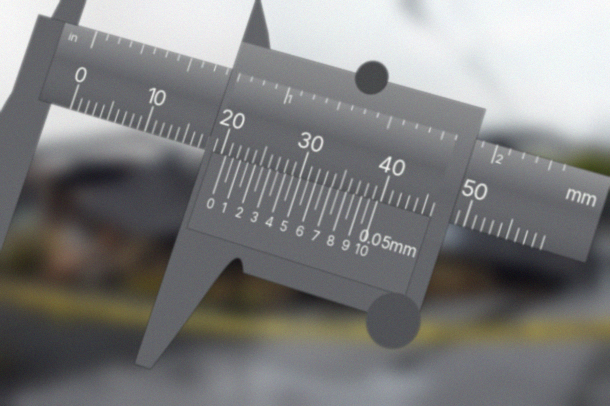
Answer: 20.6 (mm)
